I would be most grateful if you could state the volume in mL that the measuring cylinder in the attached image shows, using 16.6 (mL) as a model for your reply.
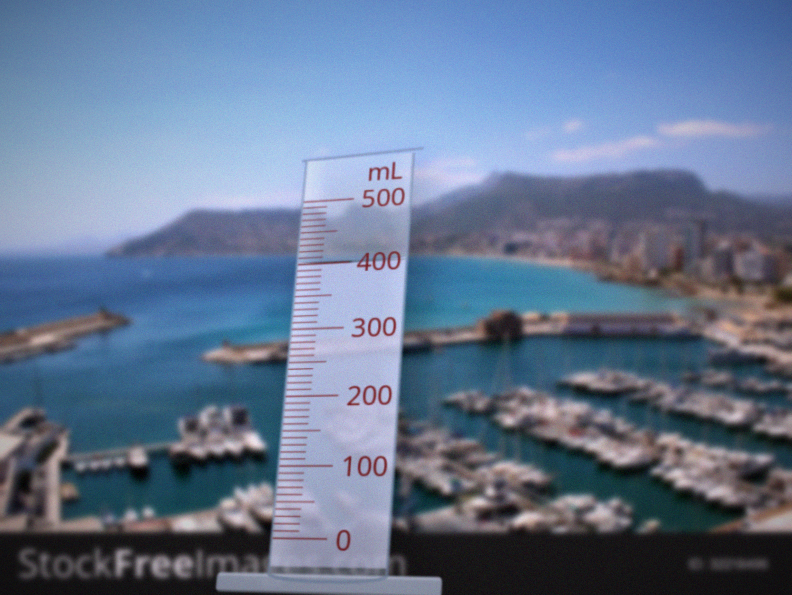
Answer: 400 (mL)
